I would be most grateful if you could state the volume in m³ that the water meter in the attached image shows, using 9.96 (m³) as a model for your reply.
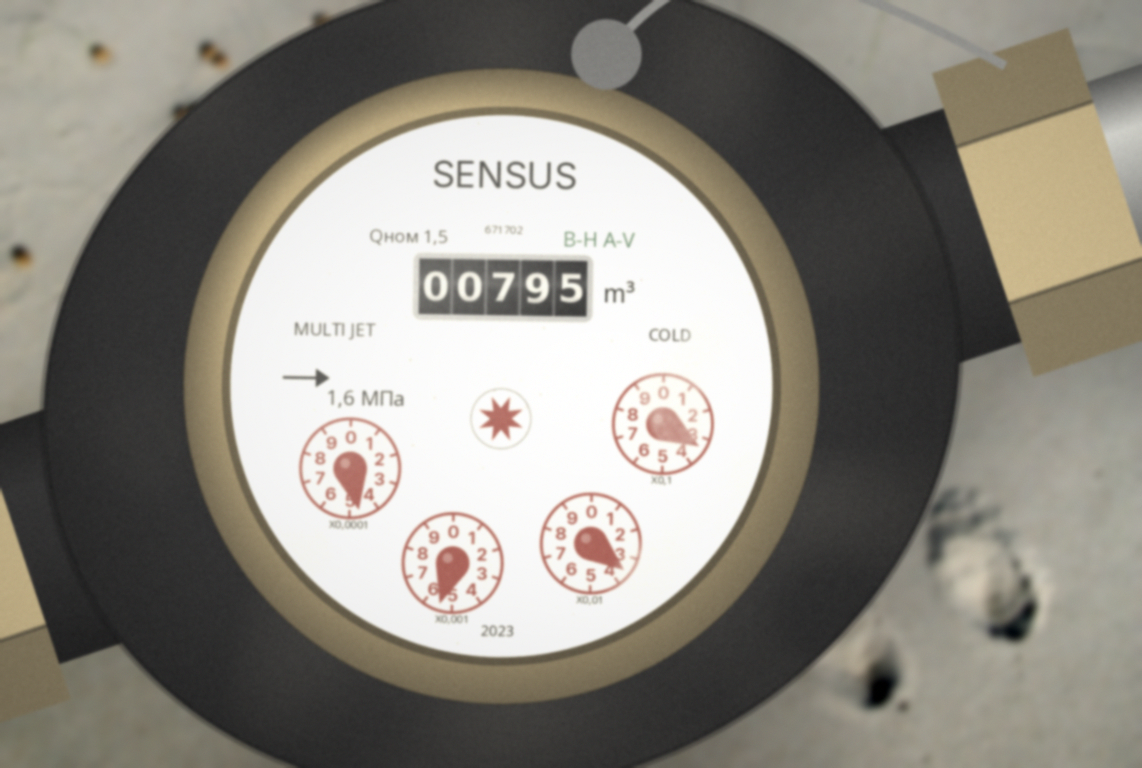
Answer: 795.3354 (m³)
